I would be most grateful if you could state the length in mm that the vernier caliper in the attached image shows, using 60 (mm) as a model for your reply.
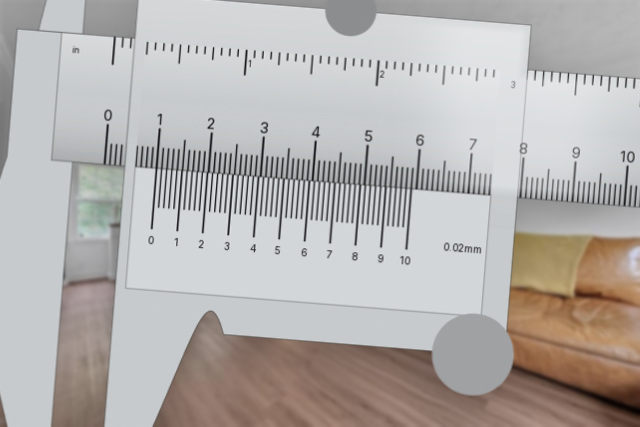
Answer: 10.0 (mm)
